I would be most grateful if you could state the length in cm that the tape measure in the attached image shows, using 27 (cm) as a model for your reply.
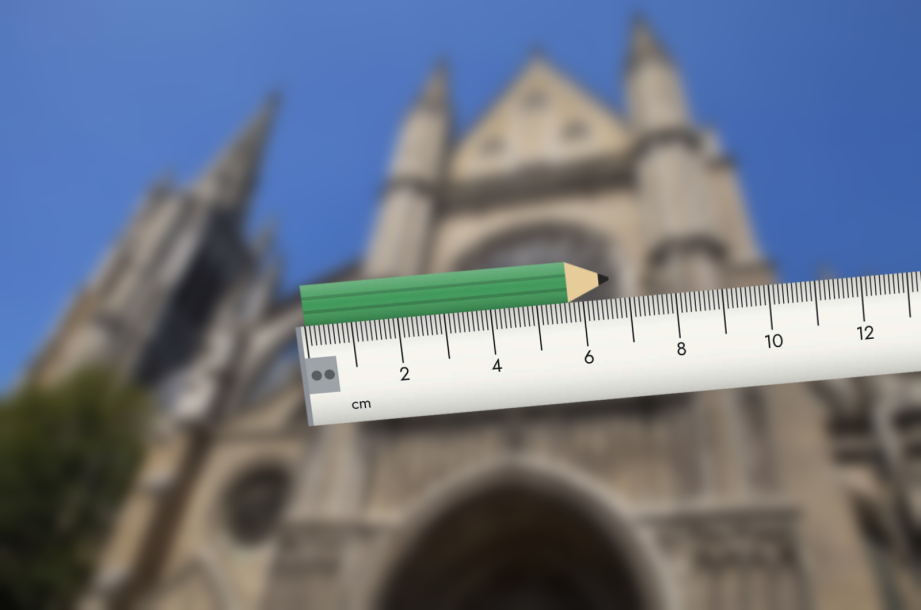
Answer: 6.6 (cm)
